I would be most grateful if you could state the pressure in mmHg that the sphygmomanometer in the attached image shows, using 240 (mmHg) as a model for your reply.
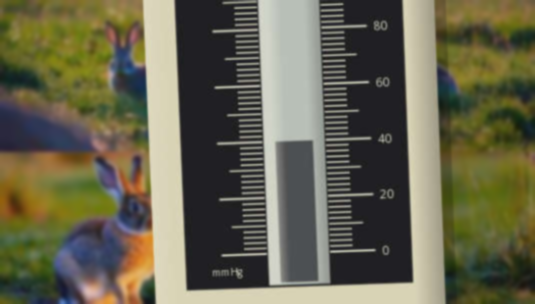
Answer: 40 (mmHg)
